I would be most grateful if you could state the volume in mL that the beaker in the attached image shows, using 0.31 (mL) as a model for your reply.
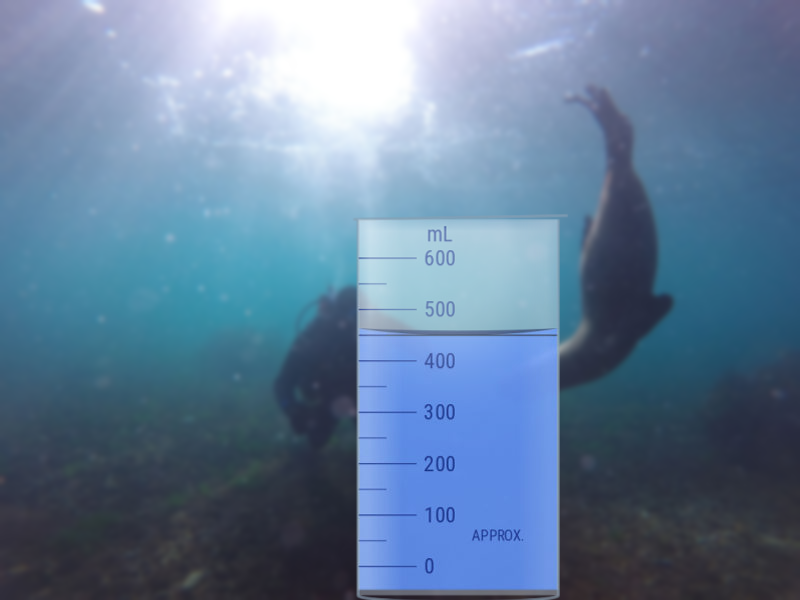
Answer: 450 (mL)
